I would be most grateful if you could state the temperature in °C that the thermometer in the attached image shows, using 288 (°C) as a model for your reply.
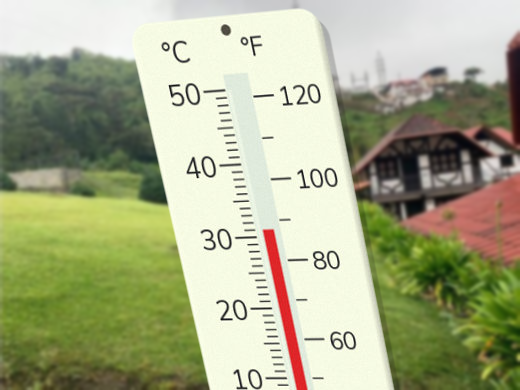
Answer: 31 (°C)
